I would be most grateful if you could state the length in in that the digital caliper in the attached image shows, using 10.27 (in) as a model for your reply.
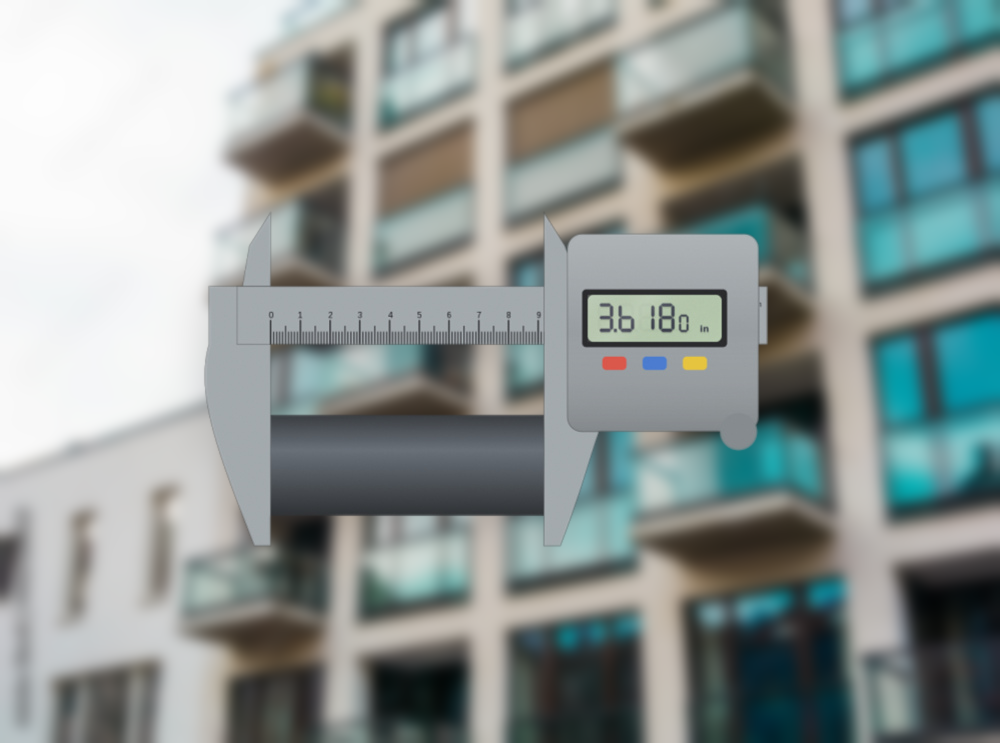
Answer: 3.6180 (in)
